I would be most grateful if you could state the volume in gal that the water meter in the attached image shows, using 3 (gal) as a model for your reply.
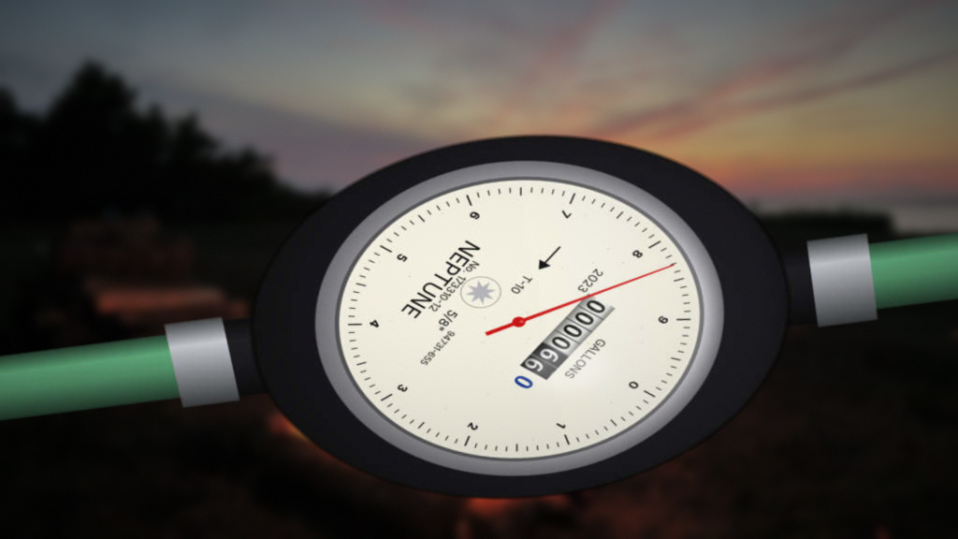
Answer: 658.3 (gal)
